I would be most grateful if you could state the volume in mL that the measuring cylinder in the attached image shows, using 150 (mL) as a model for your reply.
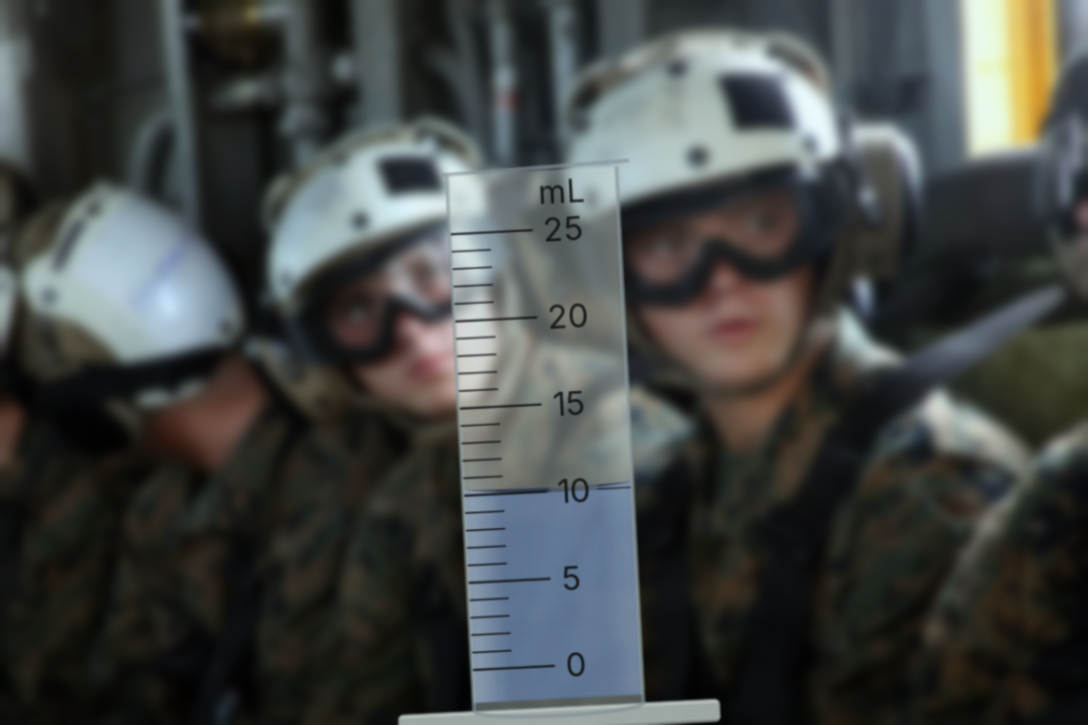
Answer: 10 (mL)
